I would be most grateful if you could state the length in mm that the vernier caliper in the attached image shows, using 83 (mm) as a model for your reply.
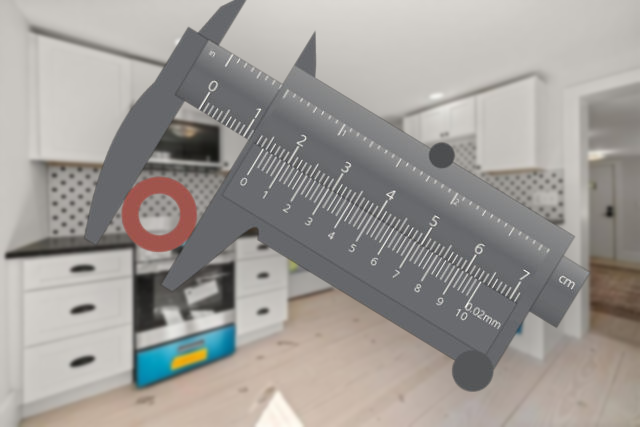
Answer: 14.5 (mm)
